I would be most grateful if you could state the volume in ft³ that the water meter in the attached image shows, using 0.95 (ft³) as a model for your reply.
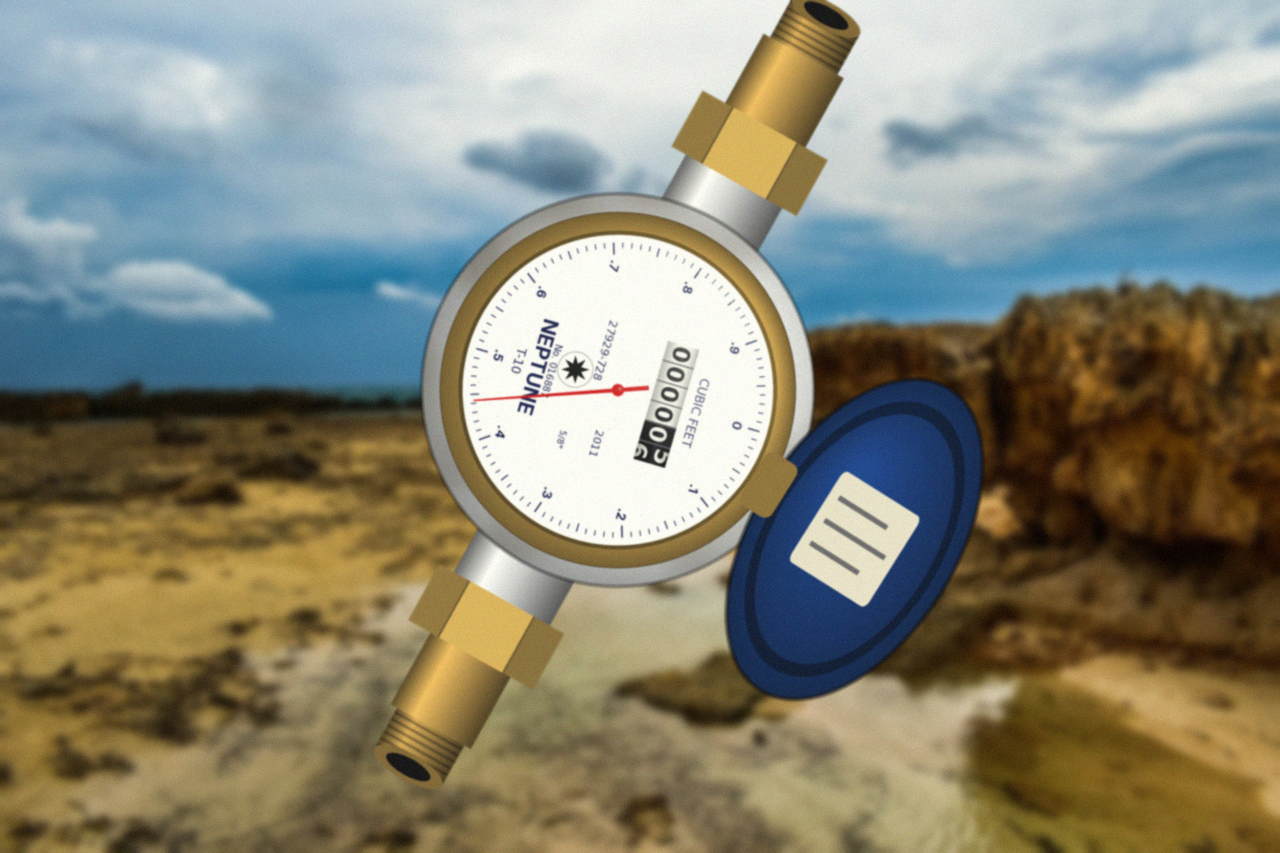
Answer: 5.44 (ft³)
